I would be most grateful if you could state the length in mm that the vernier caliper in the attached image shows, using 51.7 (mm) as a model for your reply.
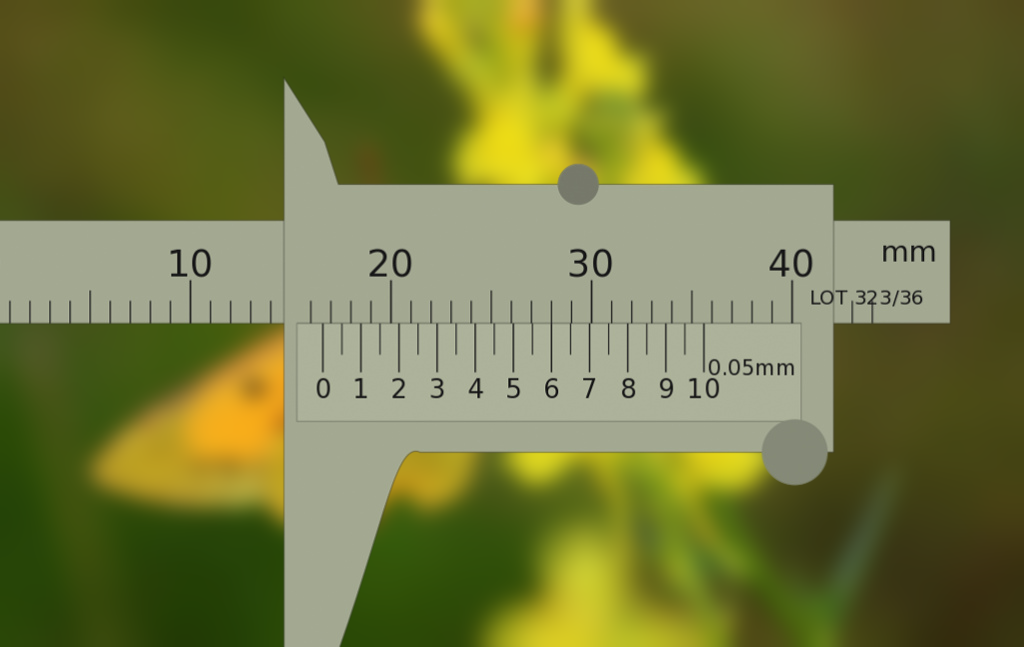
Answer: 16.6 (mm)
